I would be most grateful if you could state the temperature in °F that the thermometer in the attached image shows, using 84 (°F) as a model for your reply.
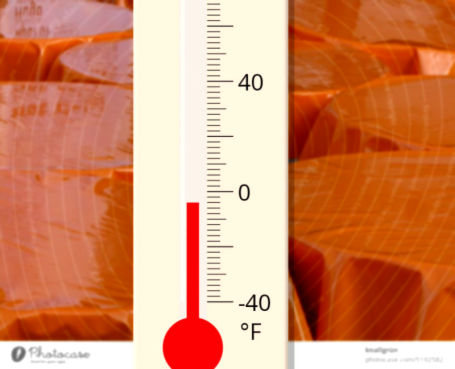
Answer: -4 (°F)
